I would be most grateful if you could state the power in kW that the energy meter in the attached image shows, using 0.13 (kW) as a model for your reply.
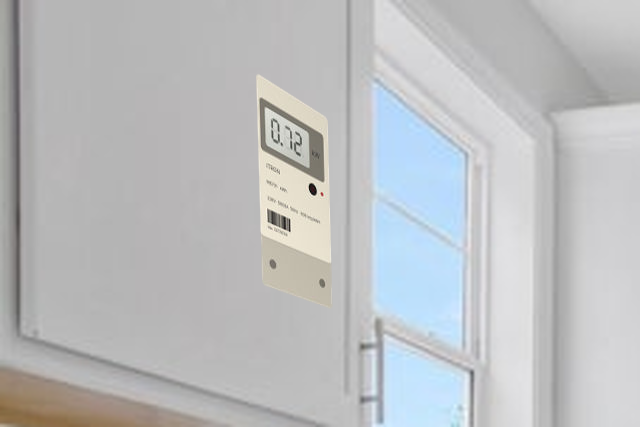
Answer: 0.72 (kW)
